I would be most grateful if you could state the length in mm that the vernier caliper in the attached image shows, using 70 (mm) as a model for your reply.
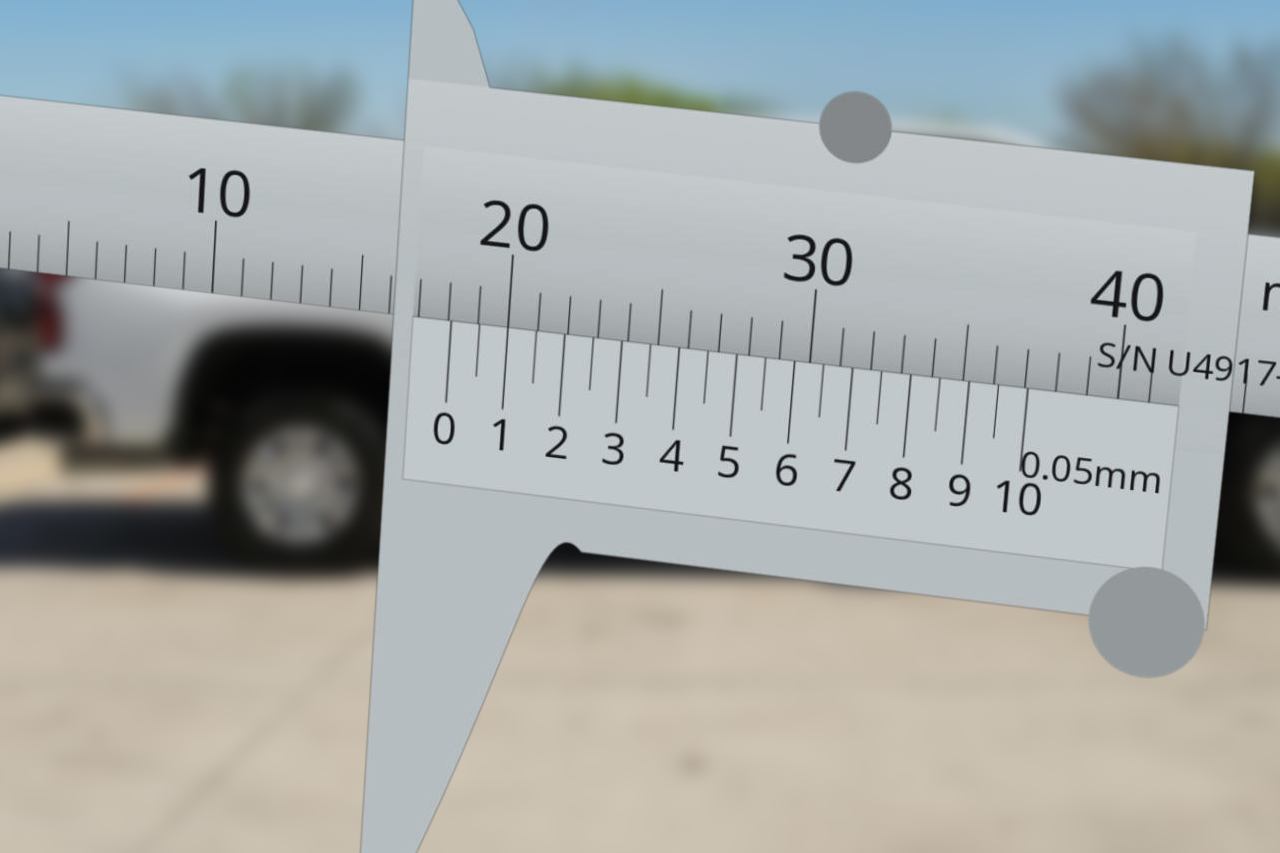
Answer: 18.10 (mm)
